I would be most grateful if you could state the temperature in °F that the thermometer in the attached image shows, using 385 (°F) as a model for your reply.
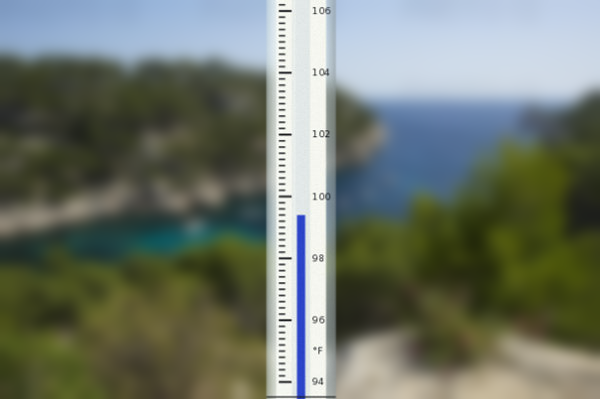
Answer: 99.4 (°F)
